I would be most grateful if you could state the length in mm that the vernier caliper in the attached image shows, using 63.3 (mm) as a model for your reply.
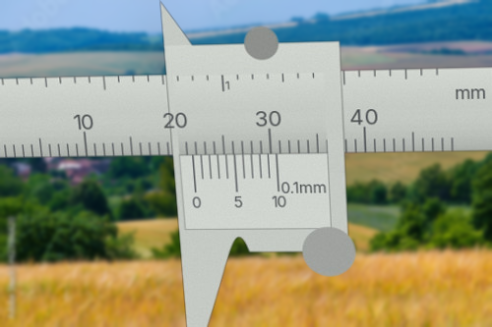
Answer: 21.6 (mm)
